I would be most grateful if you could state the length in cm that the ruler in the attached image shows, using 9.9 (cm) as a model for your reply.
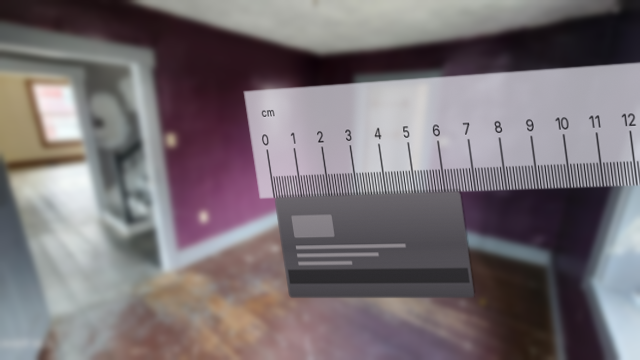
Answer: 6.5 (cm)
